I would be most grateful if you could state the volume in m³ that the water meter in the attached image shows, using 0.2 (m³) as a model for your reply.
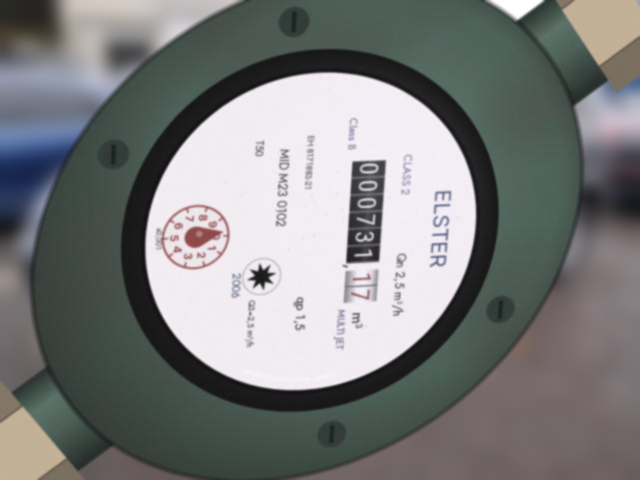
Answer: 731.169 (m³)
